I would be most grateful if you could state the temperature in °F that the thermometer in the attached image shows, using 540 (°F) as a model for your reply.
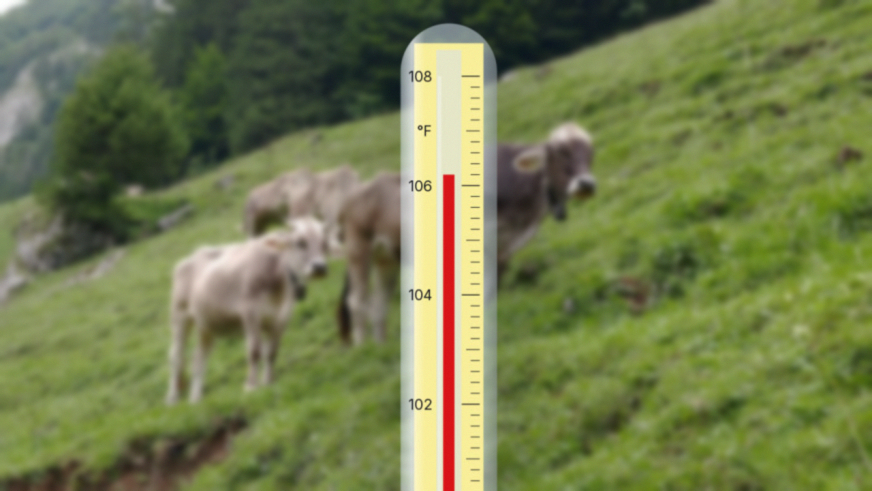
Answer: 106.2 (°F)
